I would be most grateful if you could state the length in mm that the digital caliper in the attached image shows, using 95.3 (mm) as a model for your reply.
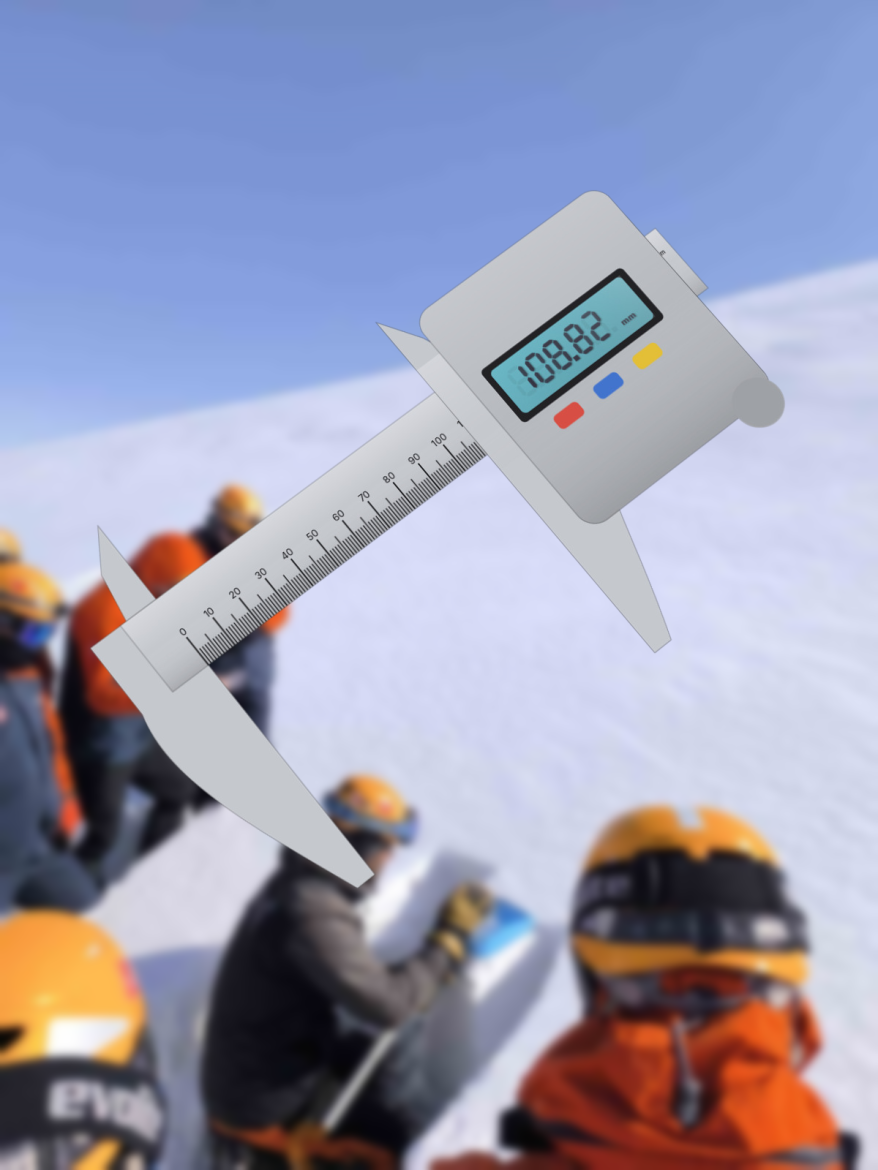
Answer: 108.82 (mm)
